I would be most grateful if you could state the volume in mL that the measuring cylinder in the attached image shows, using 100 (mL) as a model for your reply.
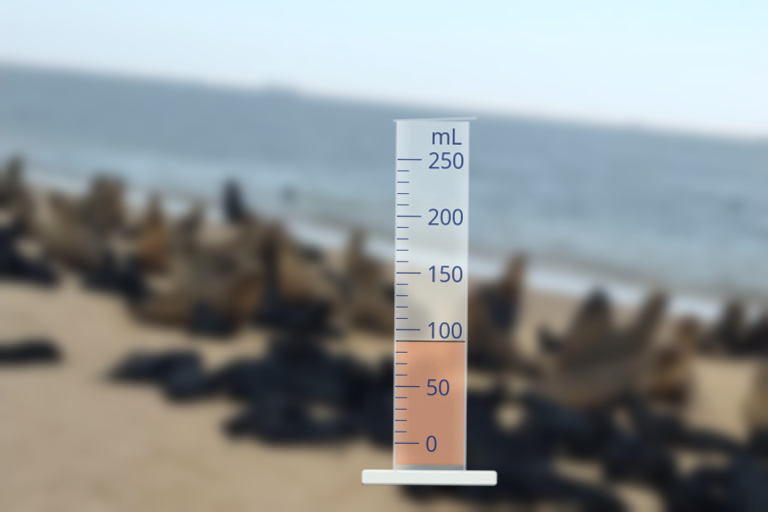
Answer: 90 (mL)
